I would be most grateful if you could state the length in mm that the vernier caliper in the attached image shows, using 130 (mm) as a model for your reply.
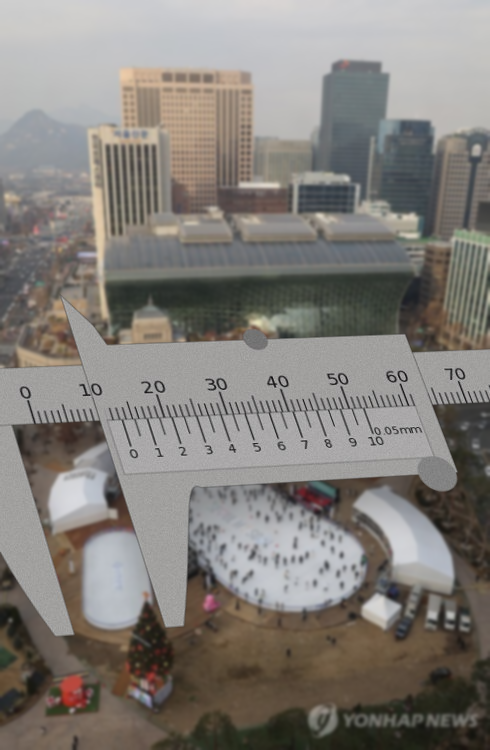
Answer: 13.4 (mm)
